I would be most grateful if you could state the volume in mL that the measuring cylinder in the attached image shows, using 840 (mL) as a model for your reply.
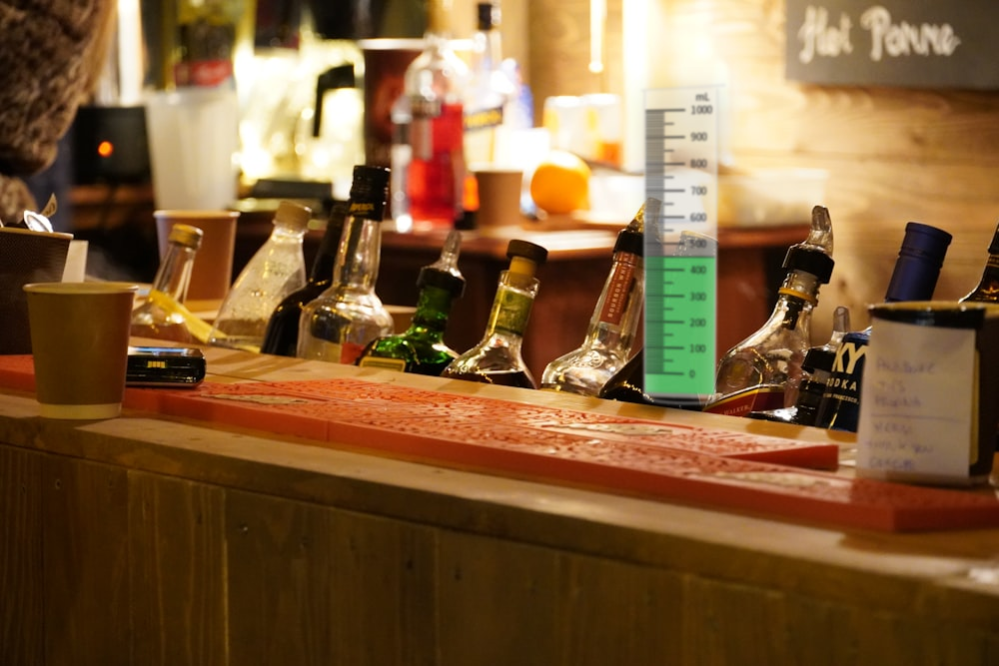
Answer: 450 (mL)
